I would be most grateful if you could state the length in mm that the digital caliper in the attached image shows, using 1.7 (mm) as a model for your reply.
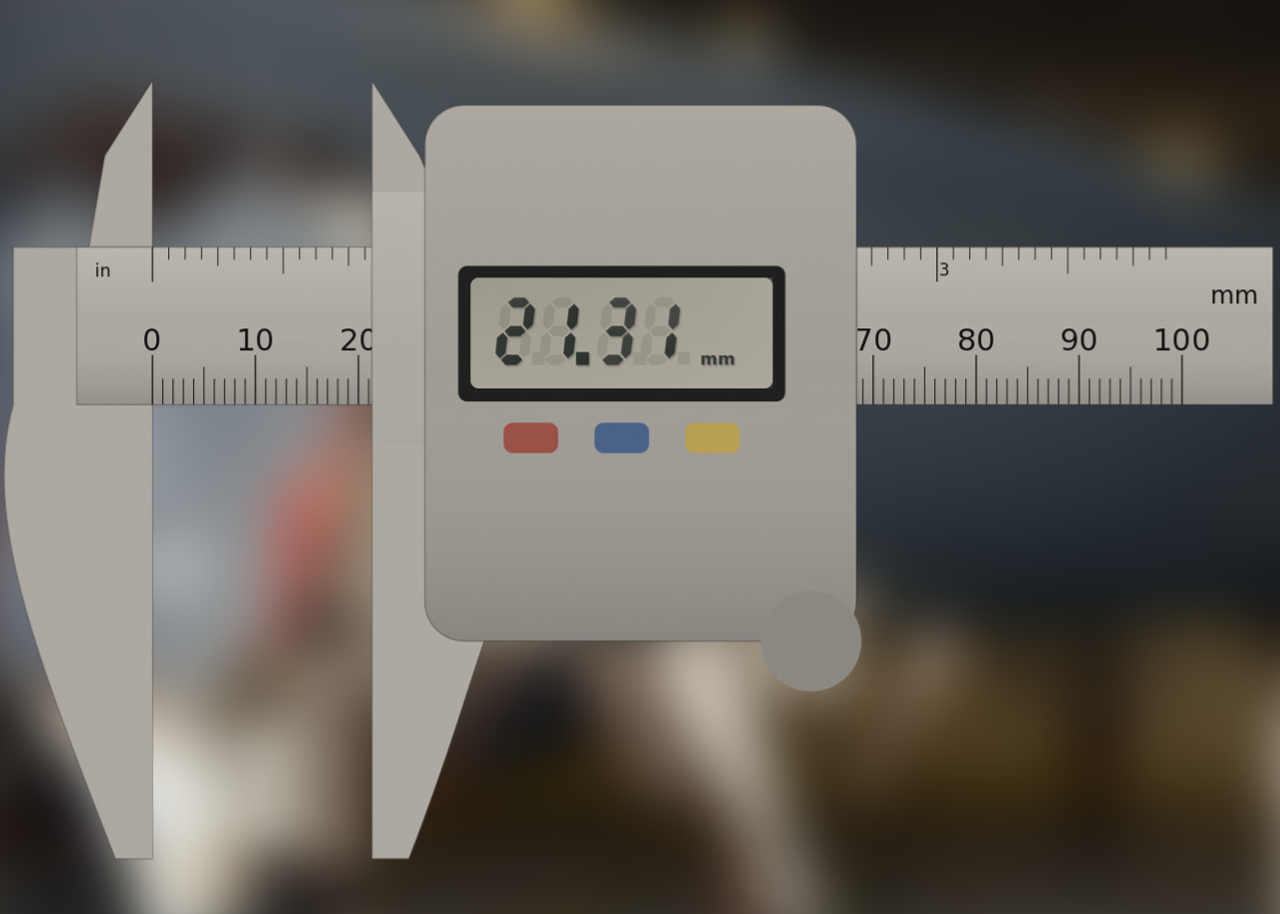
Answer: 21.31 (mm)
